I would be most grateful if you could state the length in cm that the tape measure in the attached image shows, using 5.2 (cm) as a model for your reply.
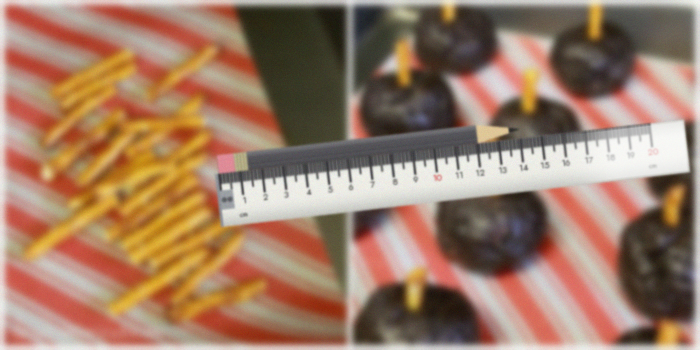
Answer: 14 (cm)
